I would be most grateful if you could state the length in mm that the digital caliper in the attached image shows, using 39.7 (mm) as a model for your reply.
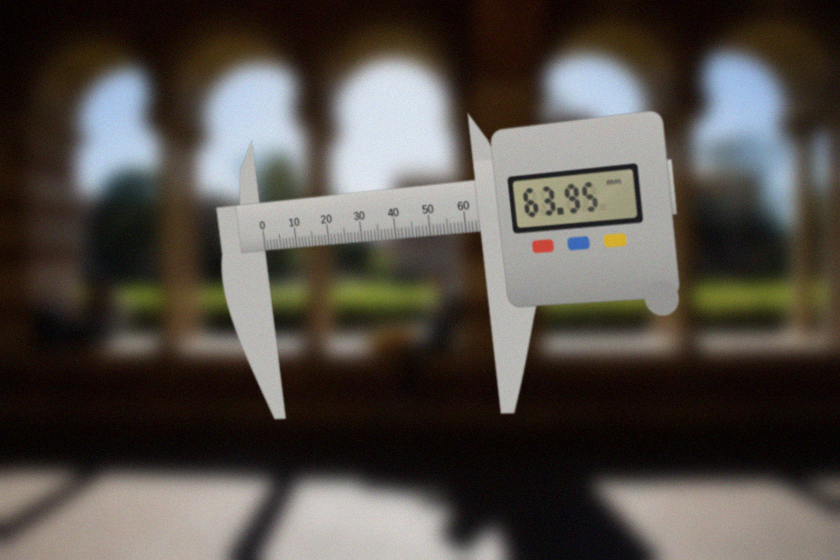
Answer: 63.95 (mm)
